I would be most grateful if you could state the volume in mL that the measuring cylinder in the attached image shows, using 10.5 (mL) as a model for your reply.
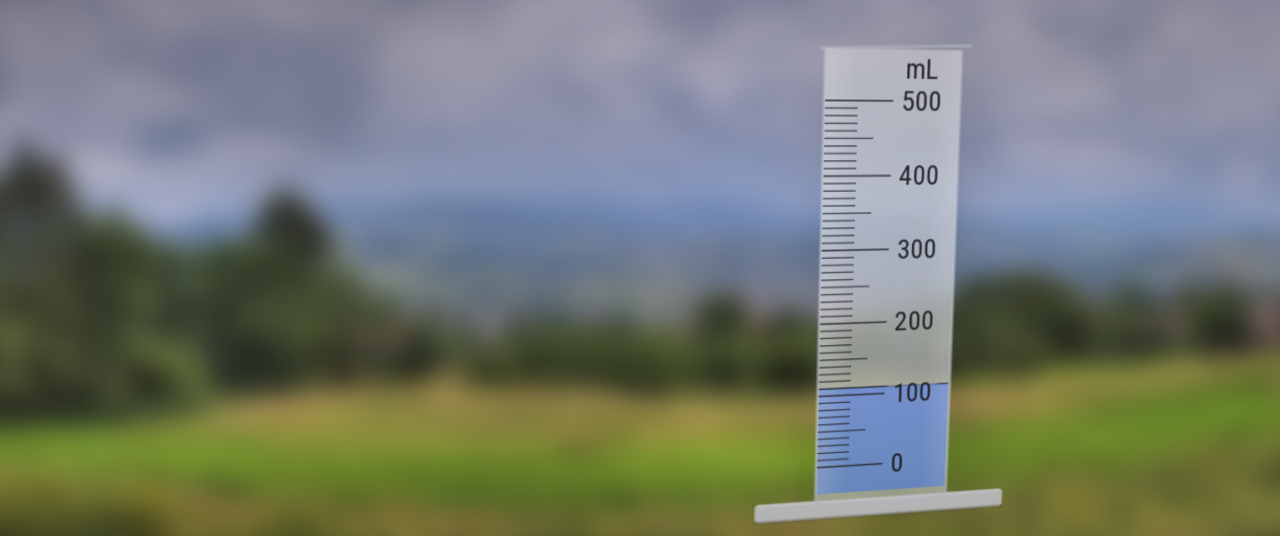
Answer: 110 (mL)
